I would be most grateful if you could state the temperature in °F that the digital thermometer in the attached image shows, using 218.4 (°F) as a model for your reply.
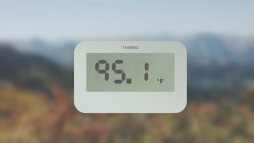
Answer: 95.1 (°F)
